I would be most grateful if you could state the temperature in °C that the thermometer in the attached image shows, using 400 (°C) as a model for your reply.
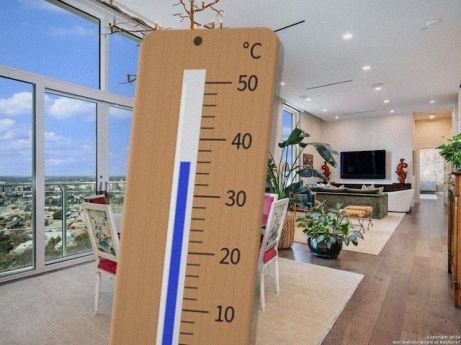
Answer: 36 (°C)
